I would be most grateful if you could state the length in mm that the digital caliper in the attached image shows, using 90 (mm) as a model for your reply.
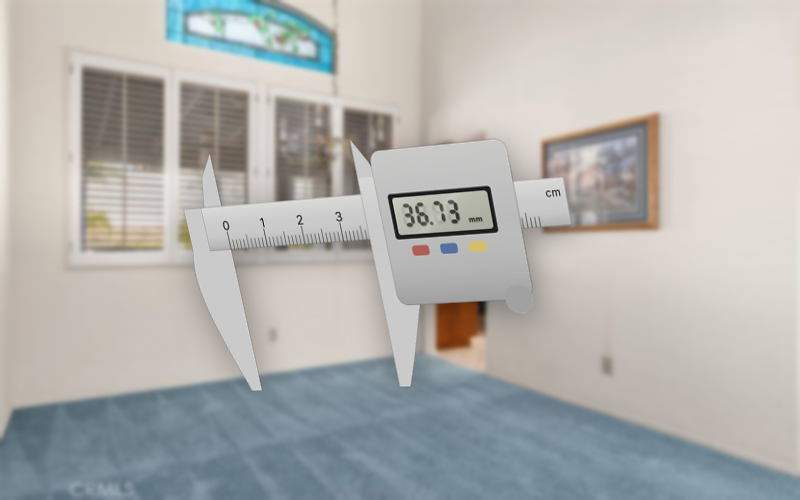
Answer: 36.73 (mm)
